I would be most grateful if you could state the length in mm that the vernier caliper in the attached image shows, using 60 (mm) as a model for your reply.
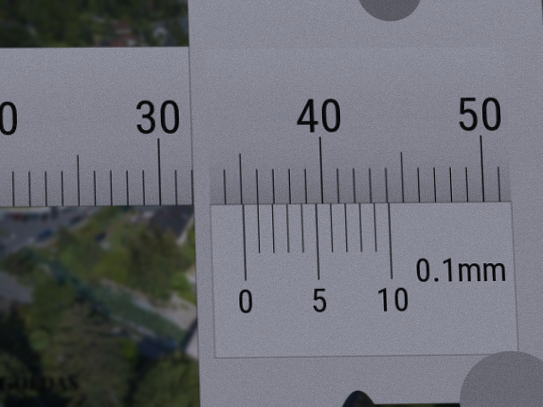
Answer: 35.1 (mm)
